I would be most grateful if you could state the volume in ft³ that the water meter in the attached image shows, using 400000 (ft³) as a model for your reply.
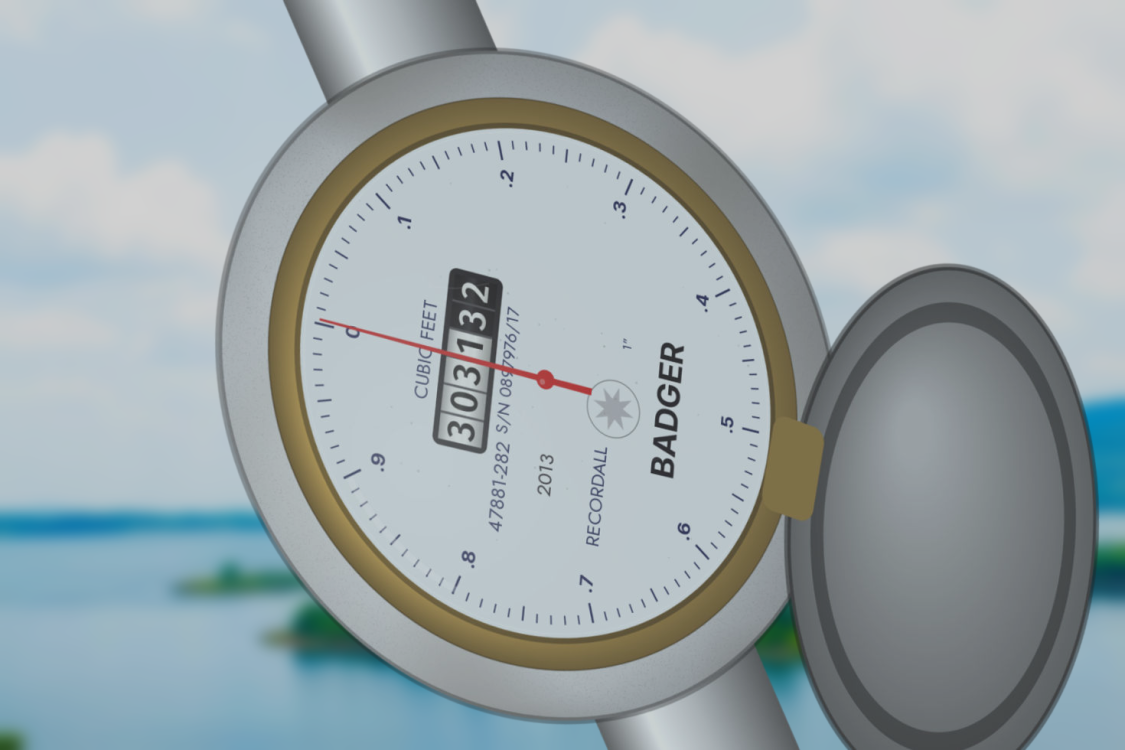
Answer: 303132.00 (ft³)
